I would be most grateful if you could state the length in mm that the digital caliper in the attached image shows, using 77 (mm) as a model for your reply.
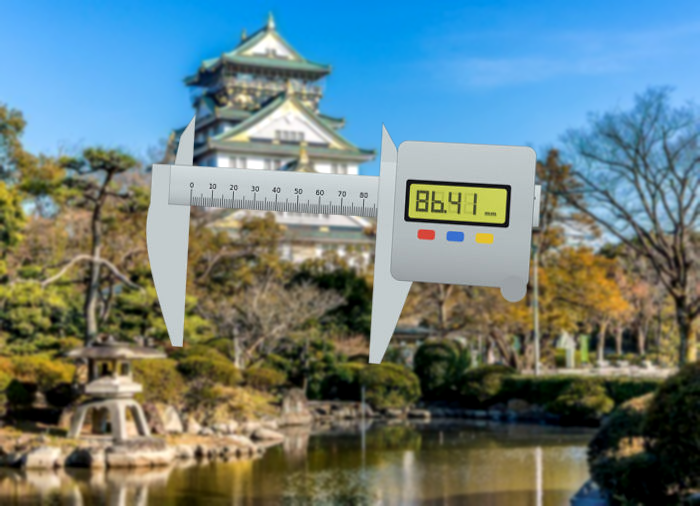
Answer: 86.41 (mm)
